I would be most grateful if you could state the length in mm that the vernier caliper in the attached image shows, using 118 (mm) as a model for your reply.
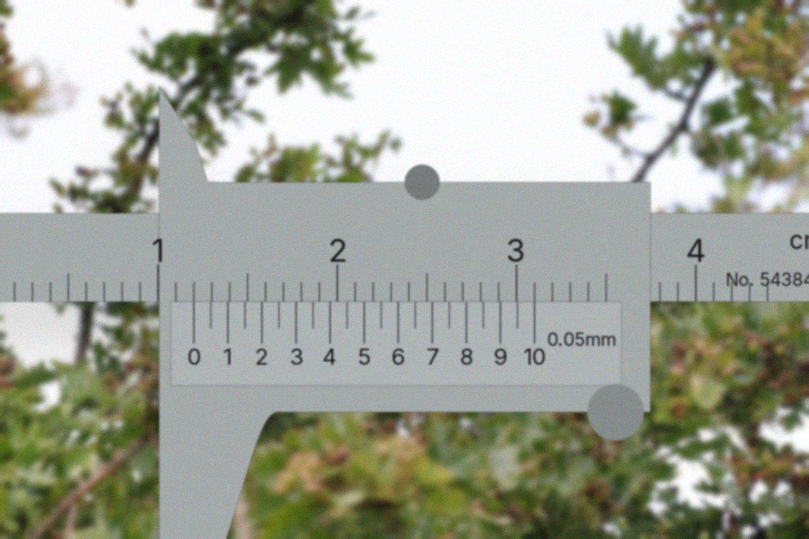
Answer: 12.0 (mm)
